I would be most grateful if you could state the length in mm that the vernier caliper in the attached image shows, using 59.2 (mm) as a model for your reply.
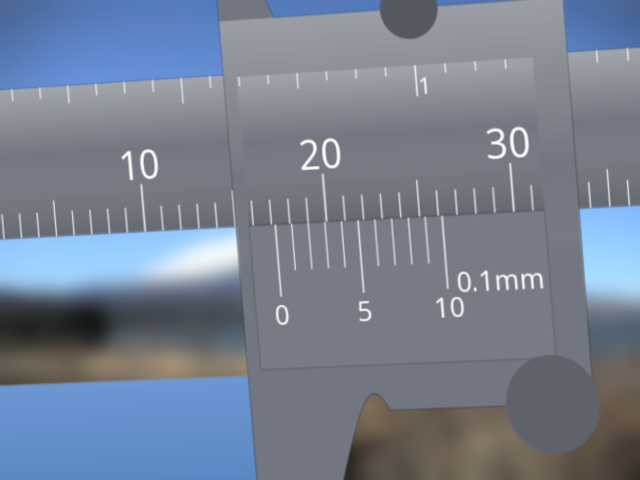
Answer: 17.2 (mm)
